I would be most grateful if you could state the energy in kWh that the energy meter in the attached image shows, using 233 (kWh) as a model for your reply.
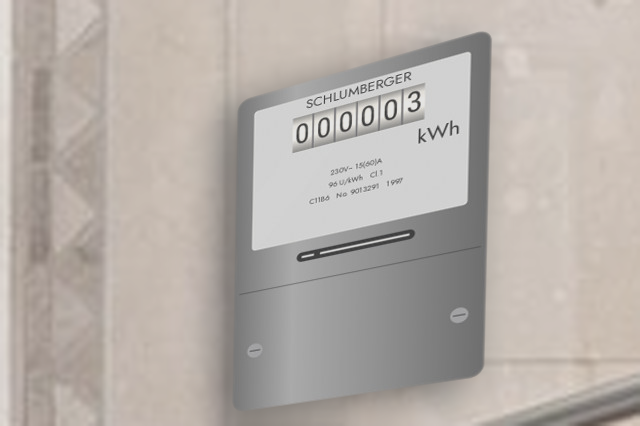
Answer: 3 (kWh)
